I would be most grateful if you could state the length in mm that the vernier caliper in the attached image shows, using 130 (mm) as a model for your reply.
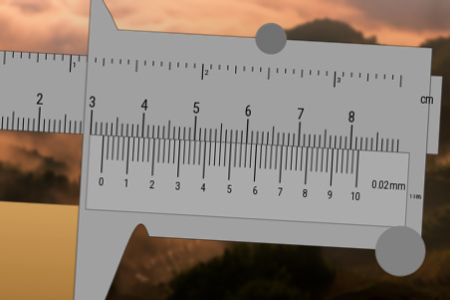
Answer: 32.5 (mm)
